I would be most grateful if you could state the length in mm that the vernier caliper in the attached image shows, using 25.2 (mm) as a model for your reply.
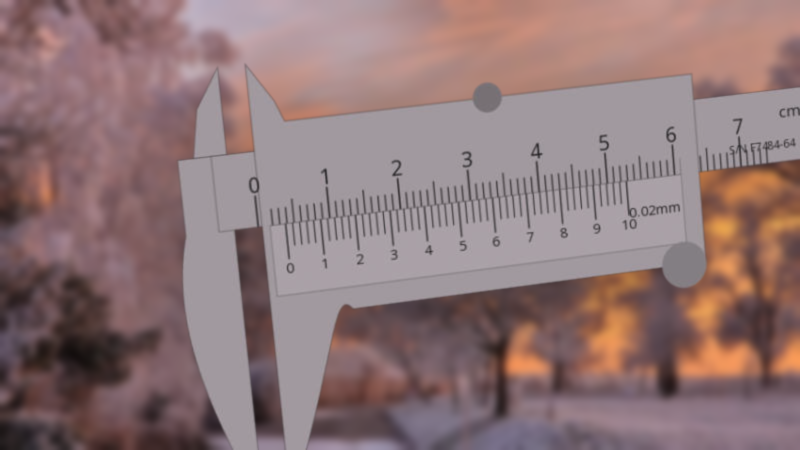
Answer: 3.8 (mm)
